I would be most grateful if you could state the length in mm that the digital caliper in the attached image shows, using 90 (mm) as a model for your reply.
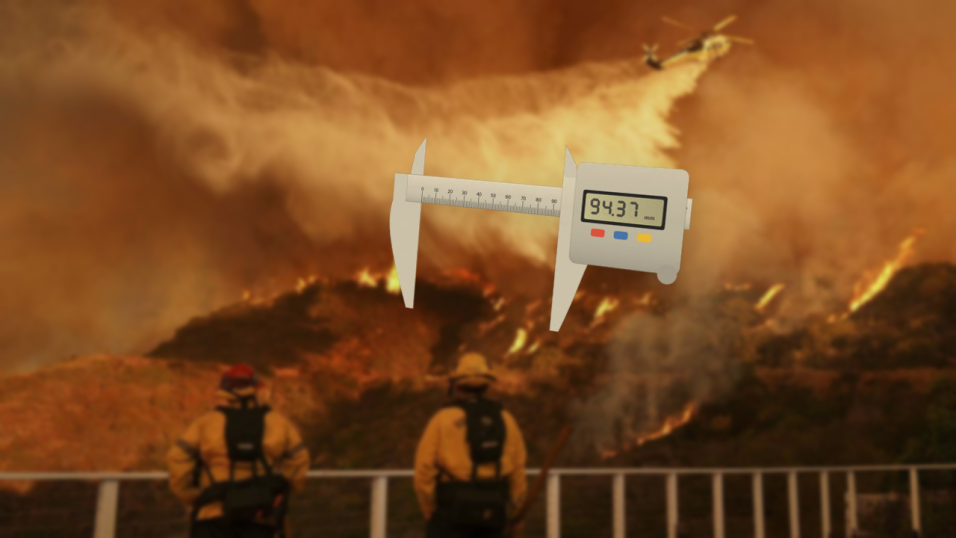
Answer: 94.37 (mm)
